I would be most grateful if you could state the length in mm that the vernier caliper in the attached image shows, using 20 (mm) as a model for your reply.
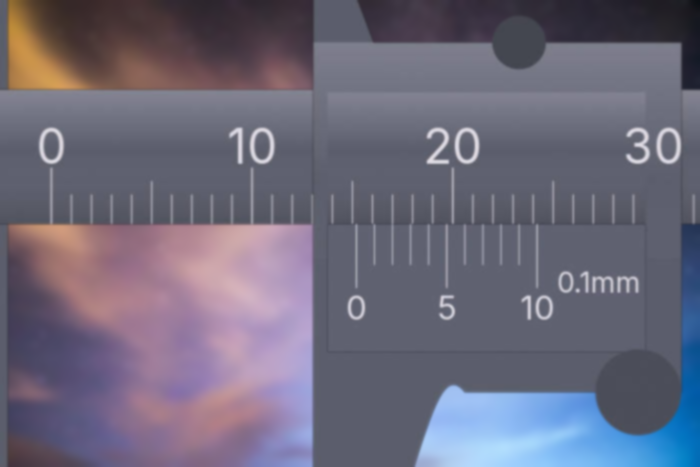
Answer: 15.2 (mm)
